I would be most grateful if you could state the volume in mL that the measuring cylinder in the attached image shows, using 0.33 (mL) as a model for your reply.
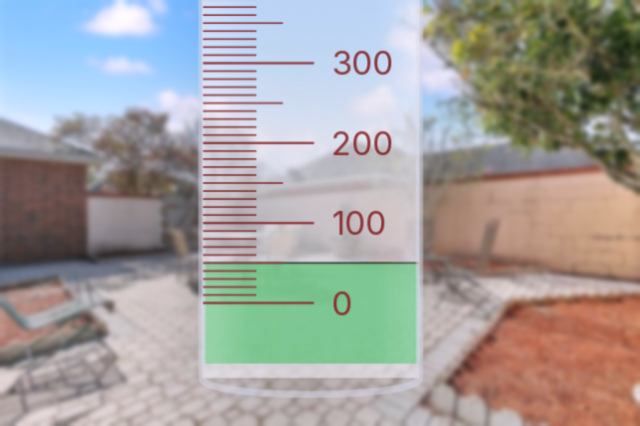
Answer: 50 (mL)
